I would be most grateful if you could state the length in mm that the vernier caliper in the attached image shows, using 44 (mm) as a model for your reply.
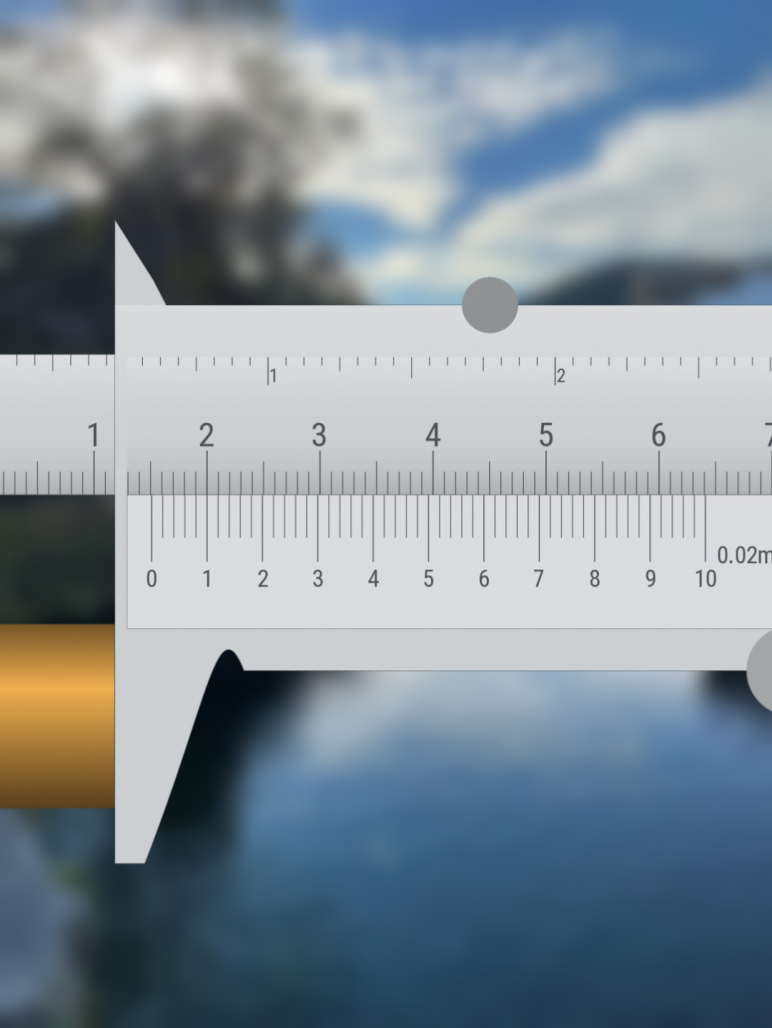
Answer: 15.1 (mm)
